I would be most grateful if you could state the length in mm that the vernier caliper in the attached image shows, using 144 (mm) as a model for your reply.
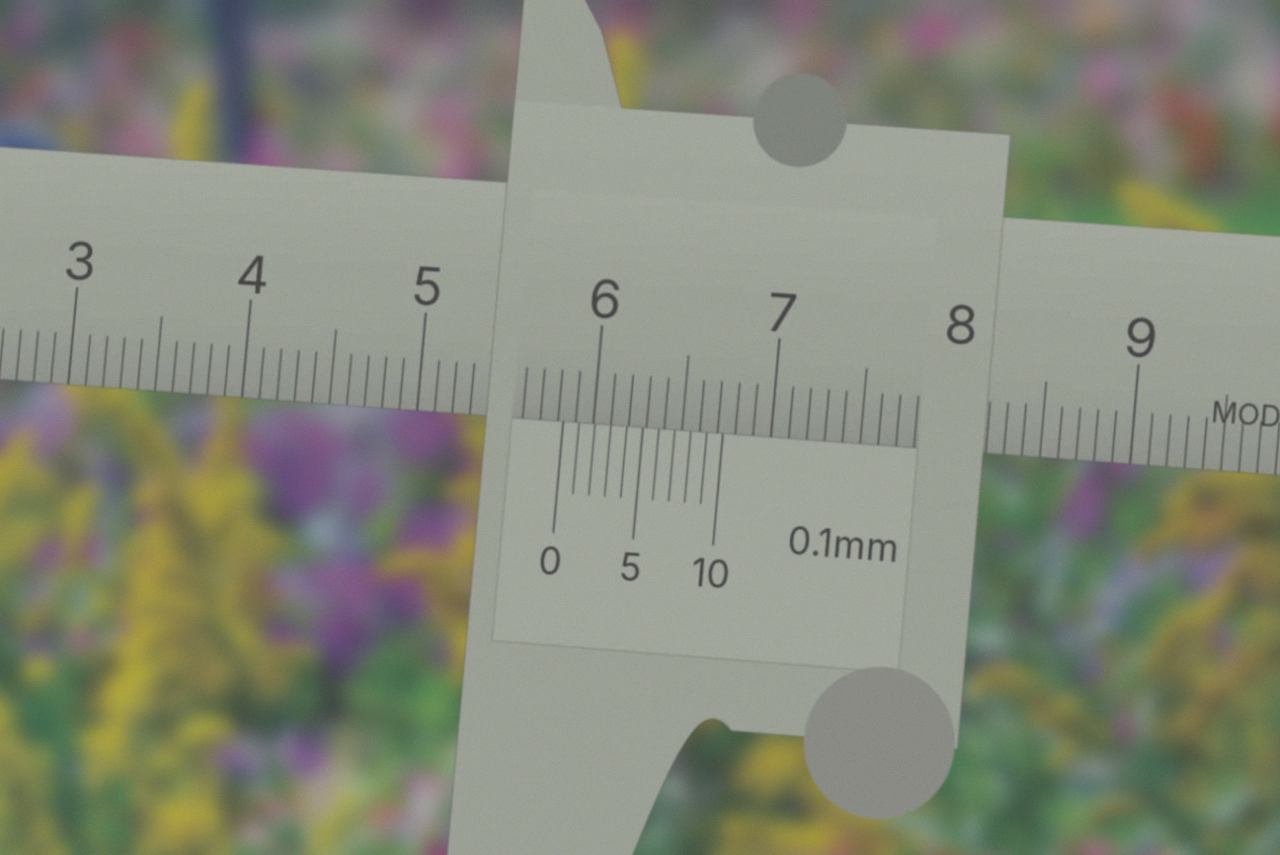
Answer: 58.3 (mm)
